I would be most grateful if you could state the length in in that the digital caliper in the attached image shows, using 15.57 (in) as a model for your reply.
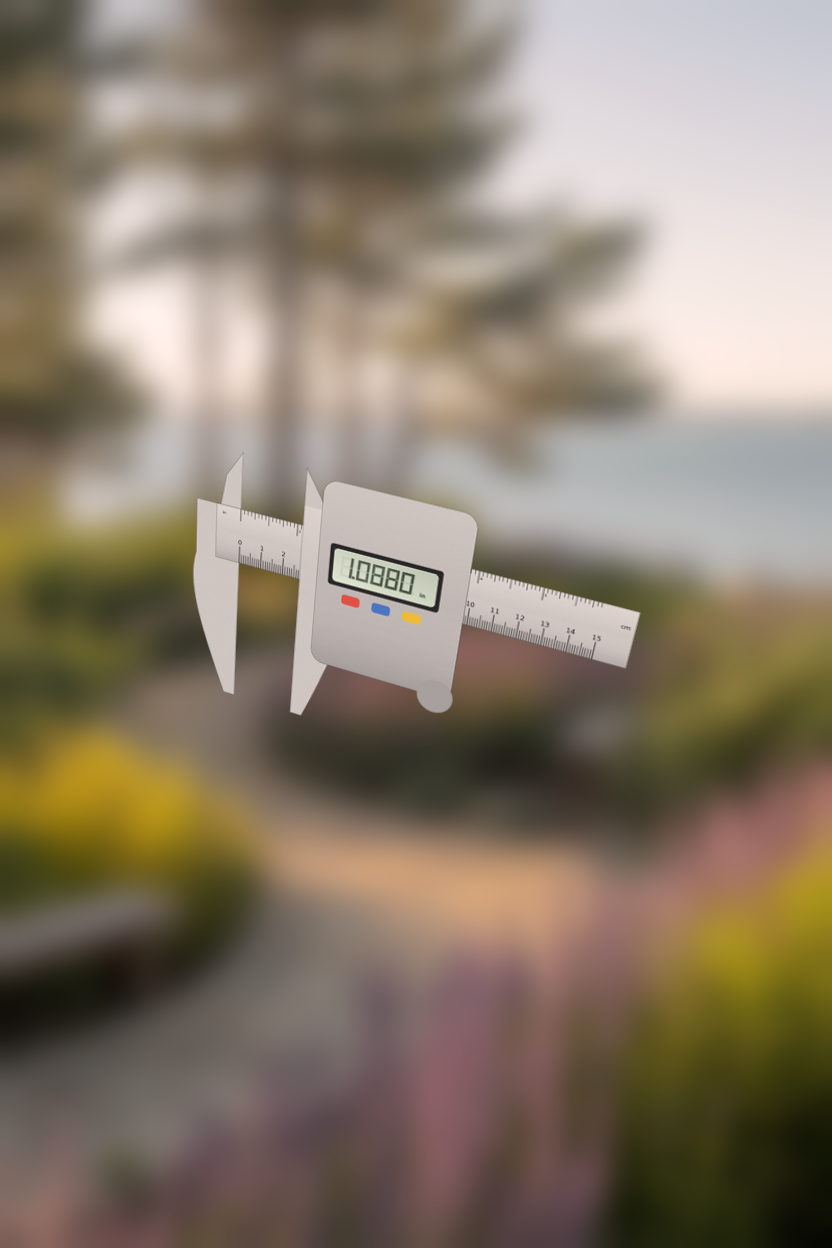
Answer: 1.0880 (in)
